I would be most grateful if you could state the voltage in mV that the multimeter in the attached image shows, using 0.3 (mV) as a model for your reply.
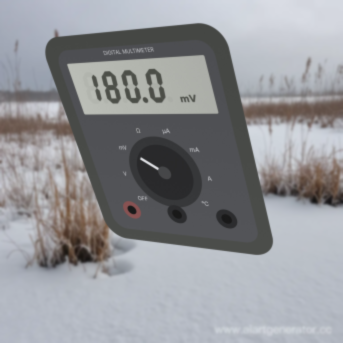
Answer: 180.0 (mV)
